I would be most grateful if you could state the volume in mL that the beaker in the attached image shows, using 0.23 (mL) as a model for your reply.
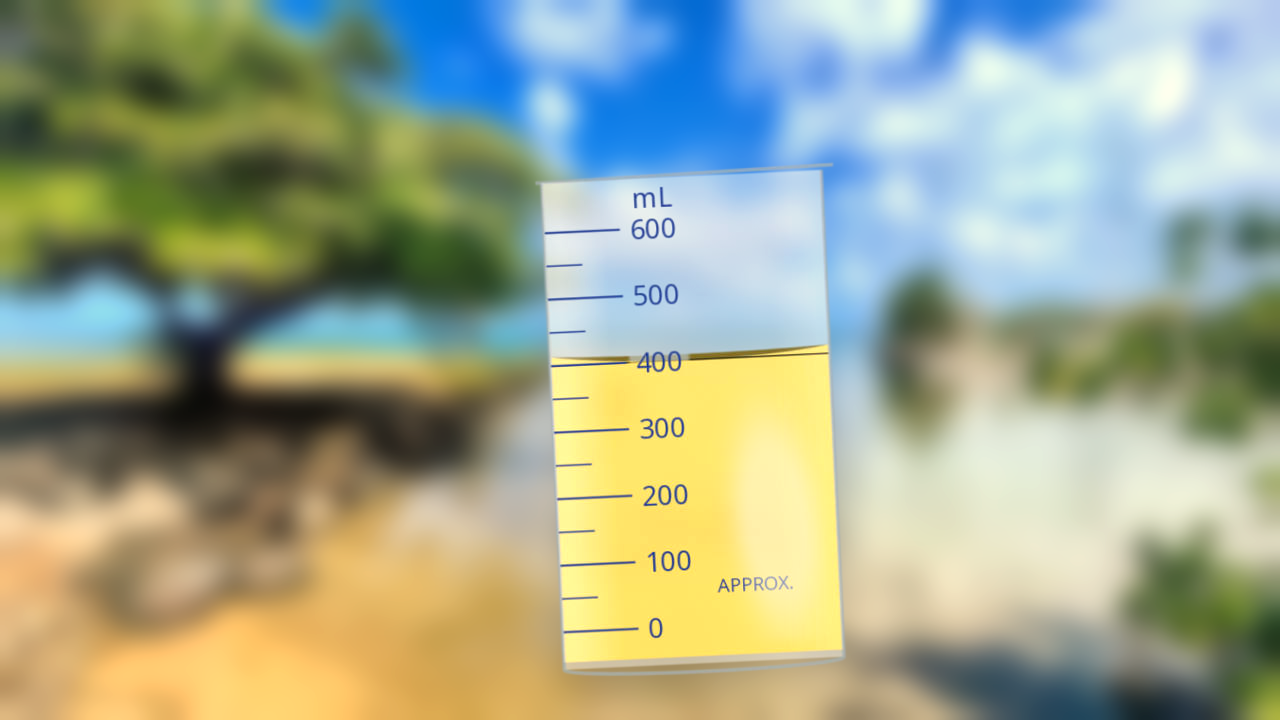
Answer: 400 (mL)
